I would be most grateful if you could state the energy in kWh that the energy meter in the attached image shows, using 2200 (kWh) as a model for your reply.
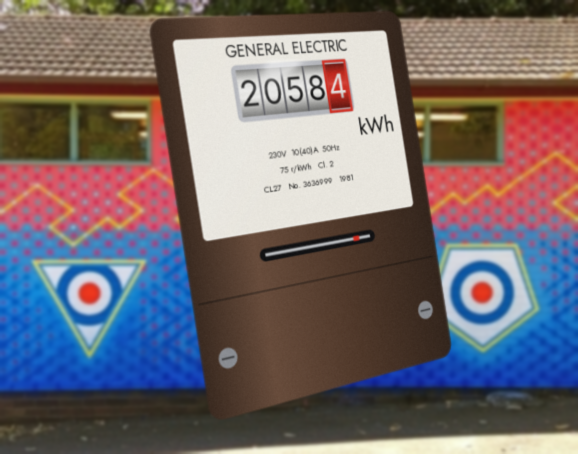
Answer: 2058.4 (kWh)
